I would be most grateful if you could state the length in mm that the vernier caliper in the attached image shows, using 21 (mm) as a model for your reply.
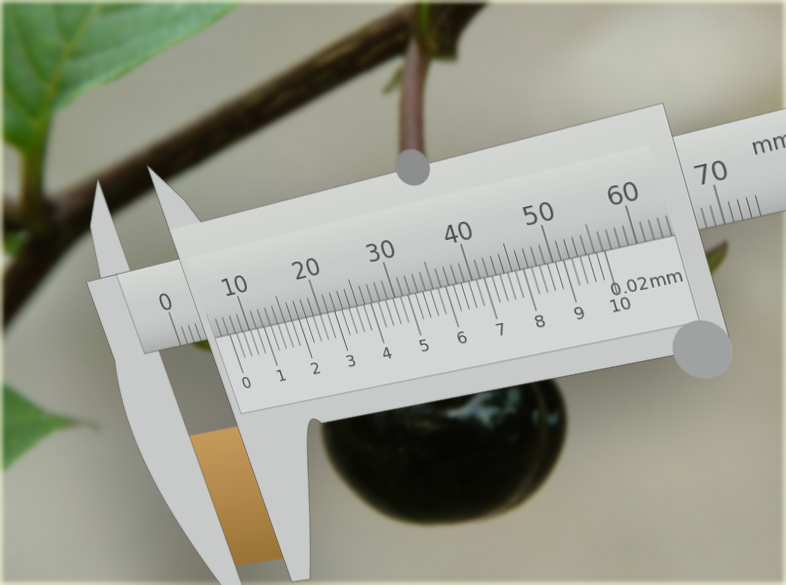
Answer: 7.2 (mm)
